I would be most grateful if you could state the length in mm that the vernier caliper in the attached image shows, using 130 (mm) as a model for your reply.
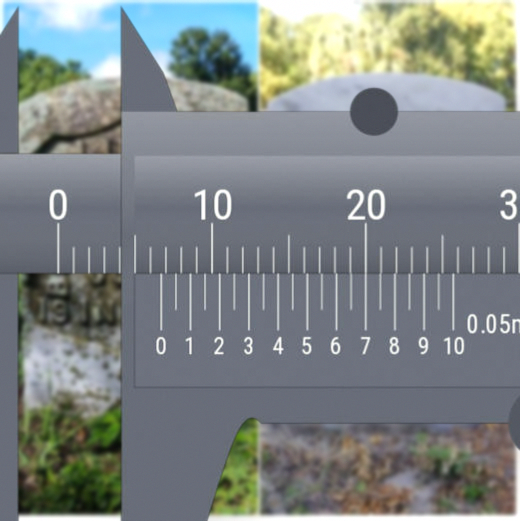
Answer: 6.7 (mm)
